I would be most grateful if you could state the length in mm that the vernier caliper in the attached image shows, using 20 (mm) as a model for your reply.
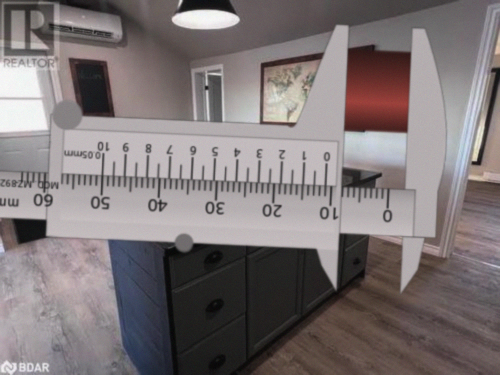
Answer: 11.0 (mm)
